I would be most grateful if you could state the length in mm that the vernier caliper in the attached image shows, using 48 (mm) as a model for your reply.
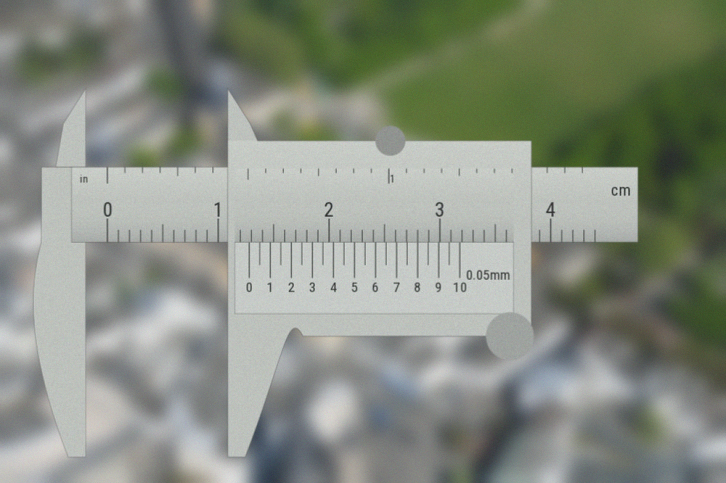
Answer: 12.8 (mm)
